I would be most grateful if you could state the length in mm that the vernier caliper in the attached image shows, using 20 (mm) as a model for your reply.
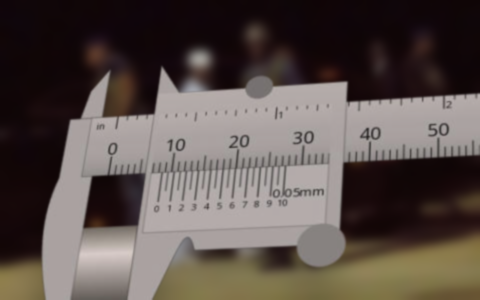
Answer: 8.5 (mm)
